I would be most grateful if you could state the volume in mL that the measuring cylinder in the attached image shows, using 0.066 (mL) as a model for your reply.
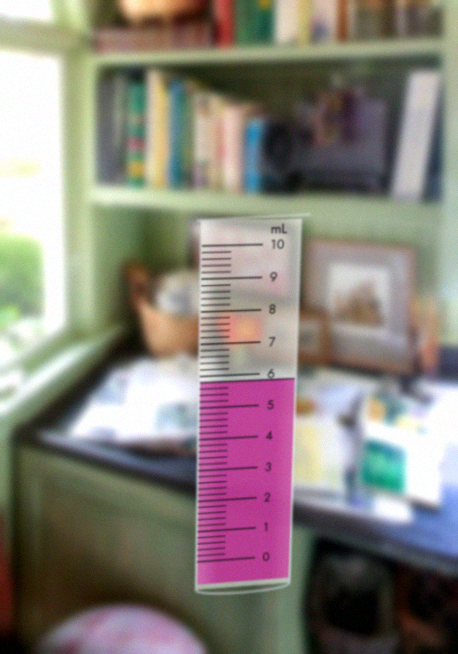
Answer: 5.8 (mL)
